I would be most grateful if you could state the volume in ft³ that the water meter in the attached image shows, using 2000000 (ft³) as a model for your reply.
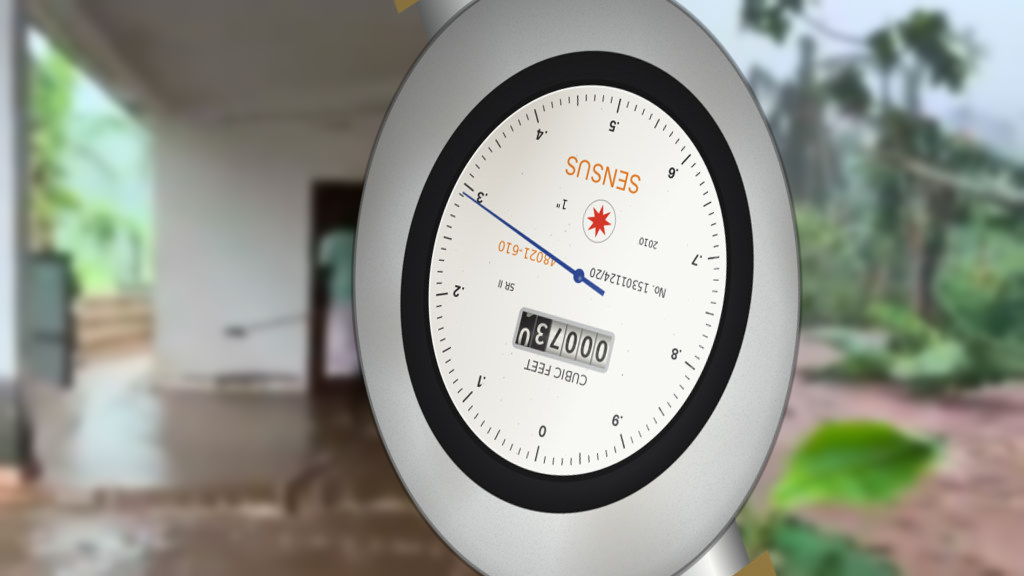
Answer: 730.29 (ft³)
